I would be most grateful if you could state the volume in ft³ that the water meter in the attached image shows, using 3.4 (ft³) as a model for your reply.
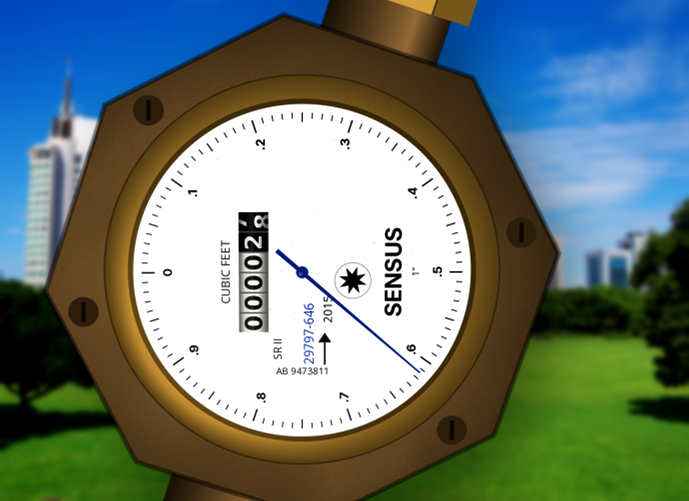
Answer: 27.61 (ft³)
